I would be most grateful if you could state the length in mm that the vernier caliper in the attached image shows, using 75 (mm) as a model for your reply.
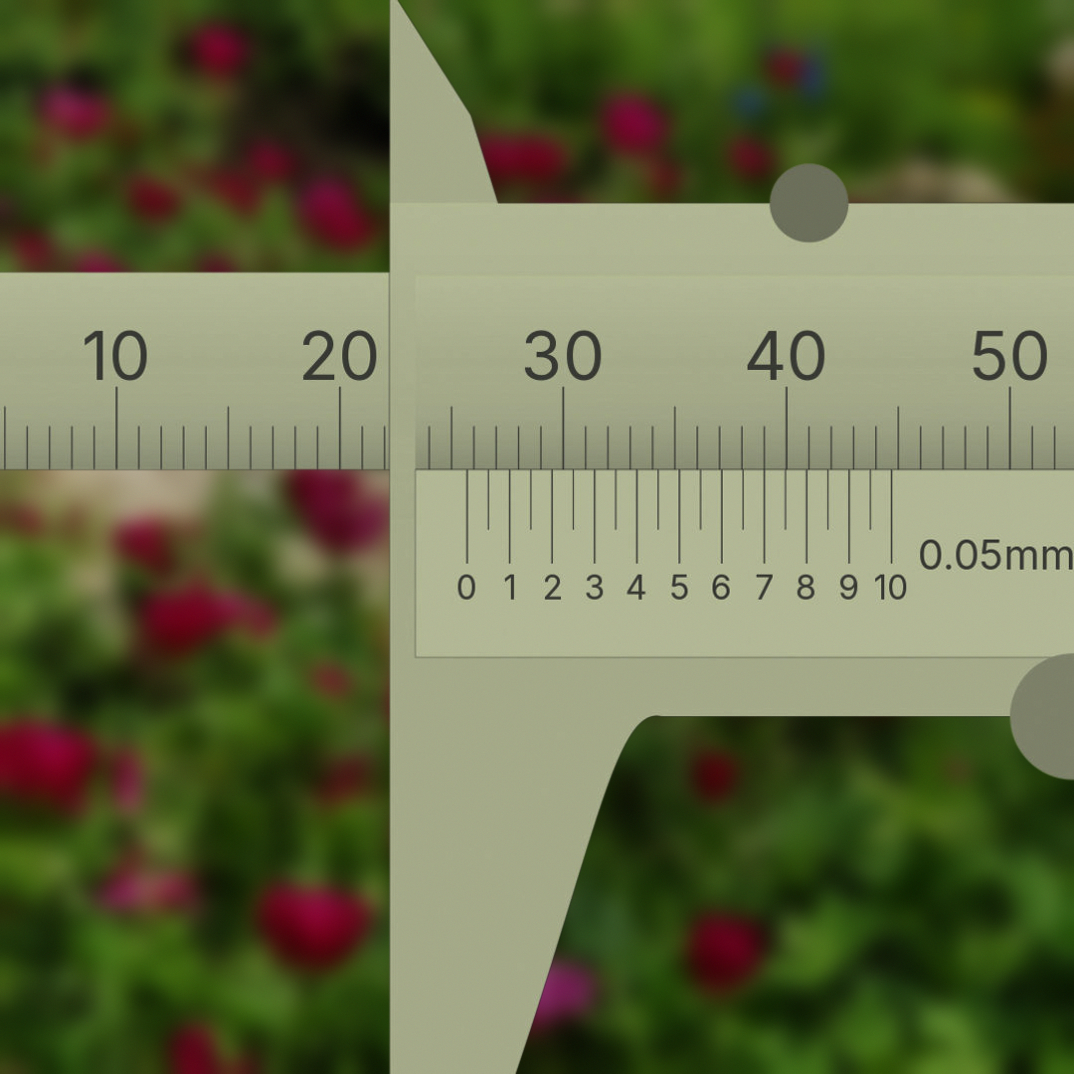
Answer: 25.70 (mm)
